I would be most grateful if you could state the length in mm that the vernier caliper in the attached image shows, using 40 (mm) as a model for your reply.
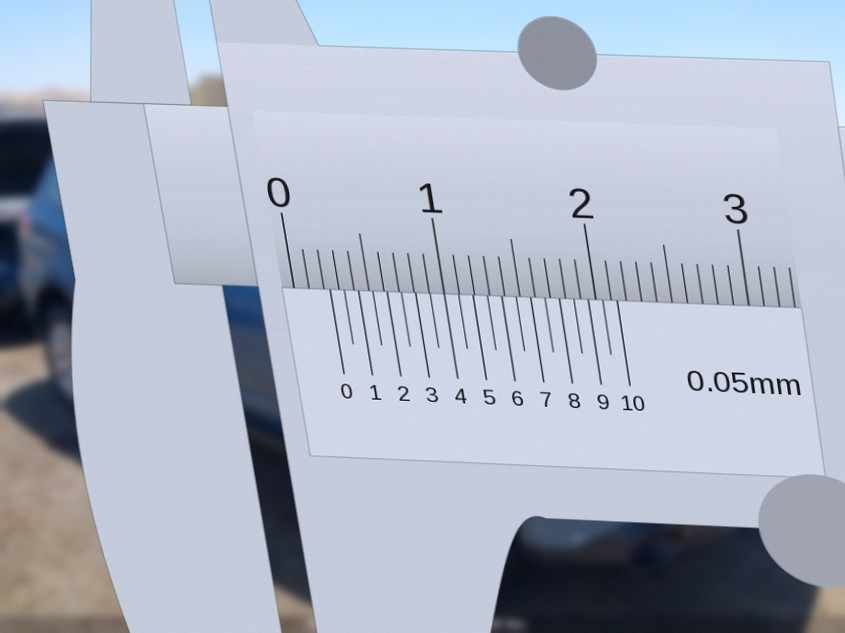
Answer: 2.4 (mm)
